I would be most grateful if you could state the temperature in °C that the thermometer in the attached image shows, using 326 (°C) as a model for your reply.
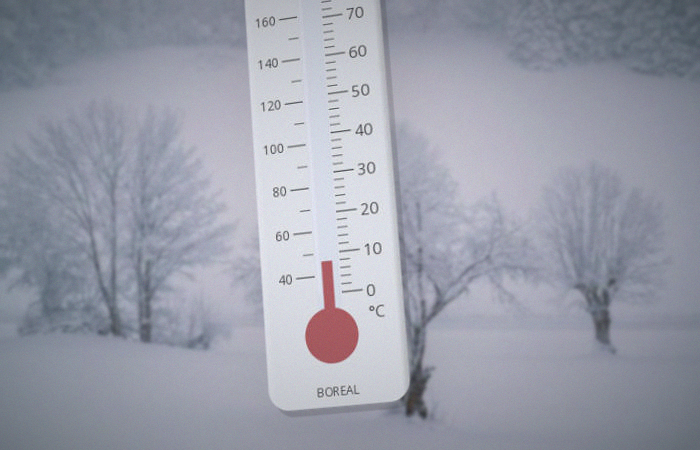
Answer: 8 (°C)
